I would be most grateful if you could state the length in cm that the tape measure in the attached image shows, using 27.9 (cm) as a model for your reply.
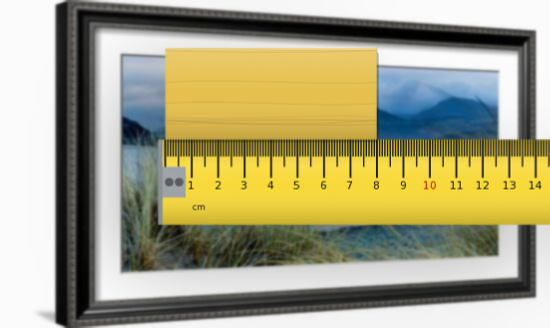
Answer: 8 (cm)
